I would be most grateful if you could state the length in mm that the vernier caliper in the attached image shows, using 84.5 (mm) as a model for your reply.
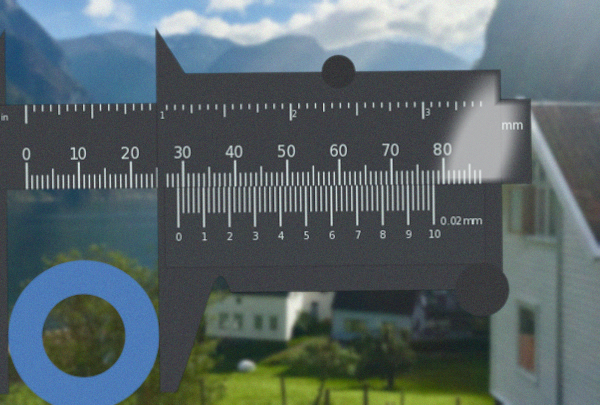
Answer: 29.0 (mm)
